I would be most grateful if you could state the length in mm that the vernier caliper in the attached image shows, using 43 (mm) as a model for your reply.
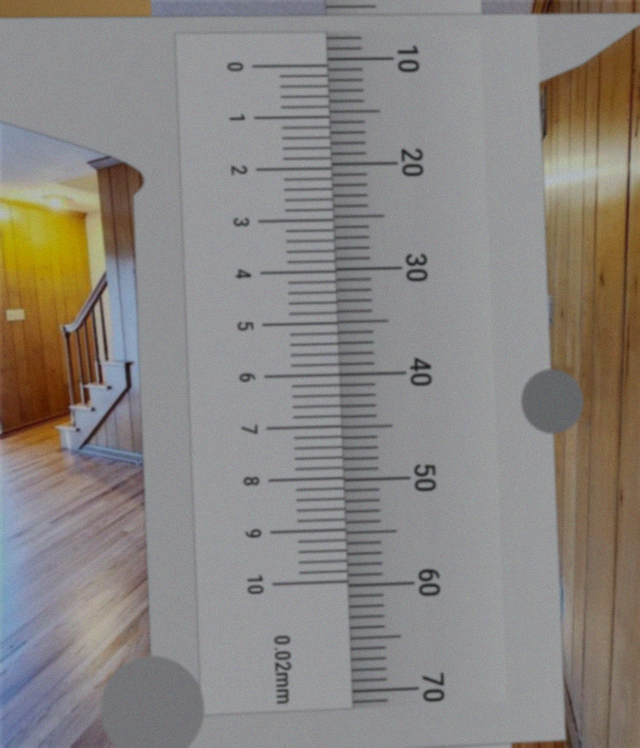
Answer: 10.6 (mm)
